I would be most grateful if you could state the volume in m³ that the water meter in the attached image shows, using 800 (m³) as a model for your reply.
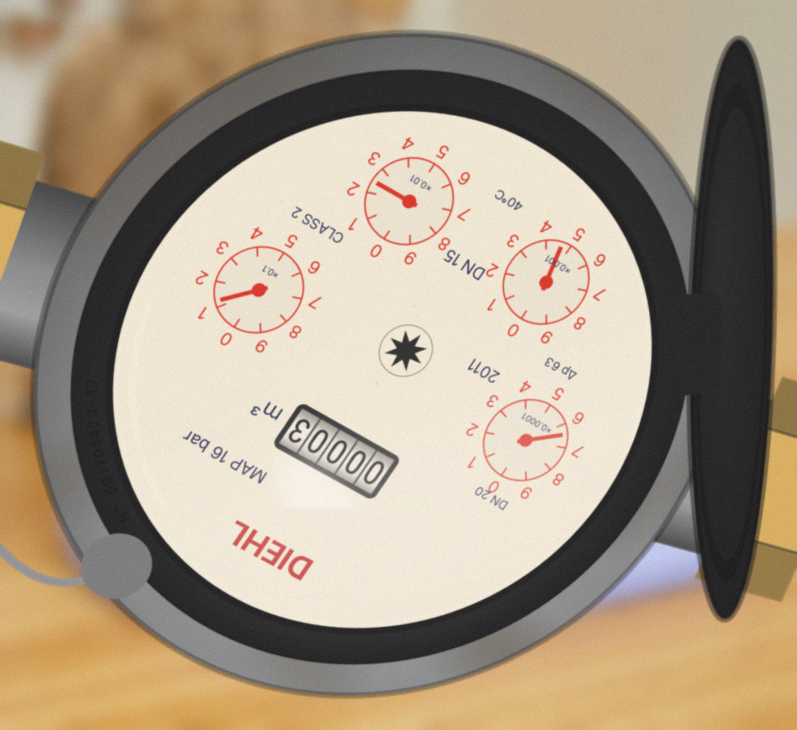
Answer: 3.1246 (m³)
